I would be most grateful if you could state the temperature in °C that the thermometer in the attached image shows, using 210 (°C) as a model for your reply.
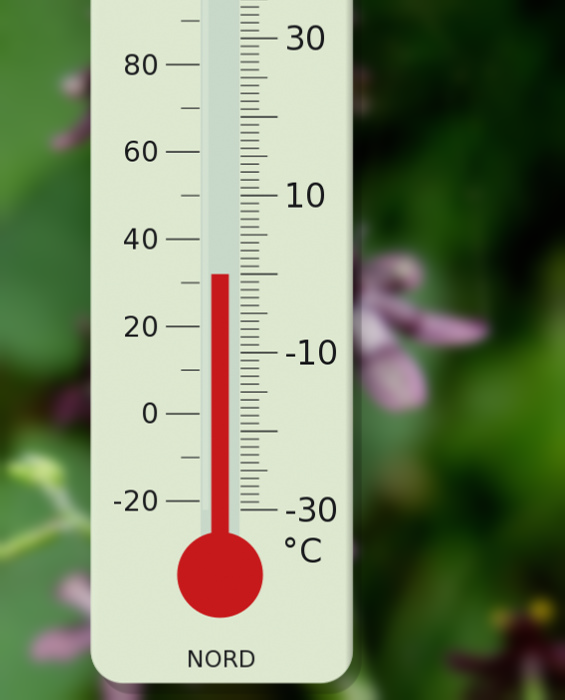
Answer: 0 (°C)
